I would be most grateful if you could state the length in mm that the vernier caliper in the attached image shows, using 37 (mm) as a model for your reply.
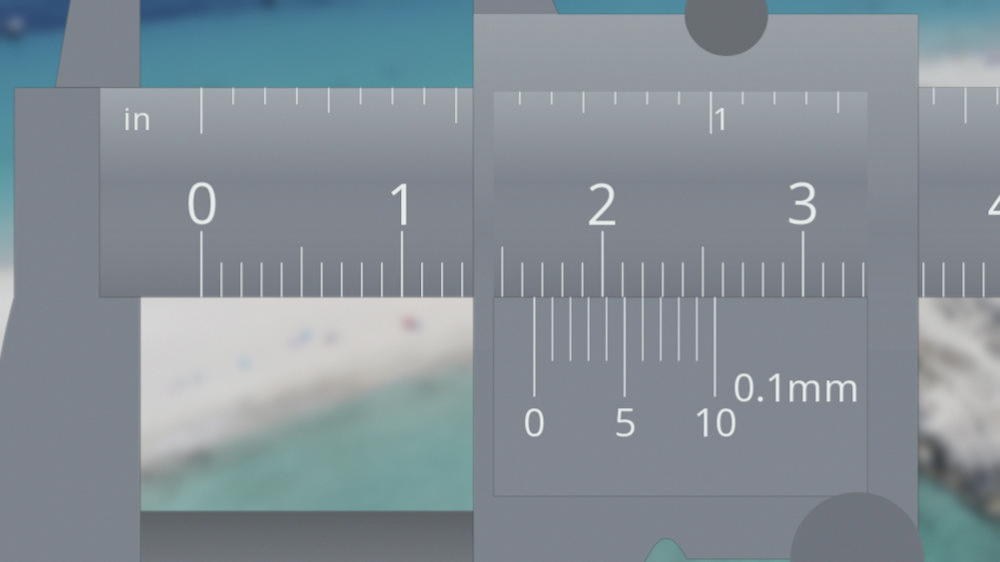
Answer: 16.6 (mm)
